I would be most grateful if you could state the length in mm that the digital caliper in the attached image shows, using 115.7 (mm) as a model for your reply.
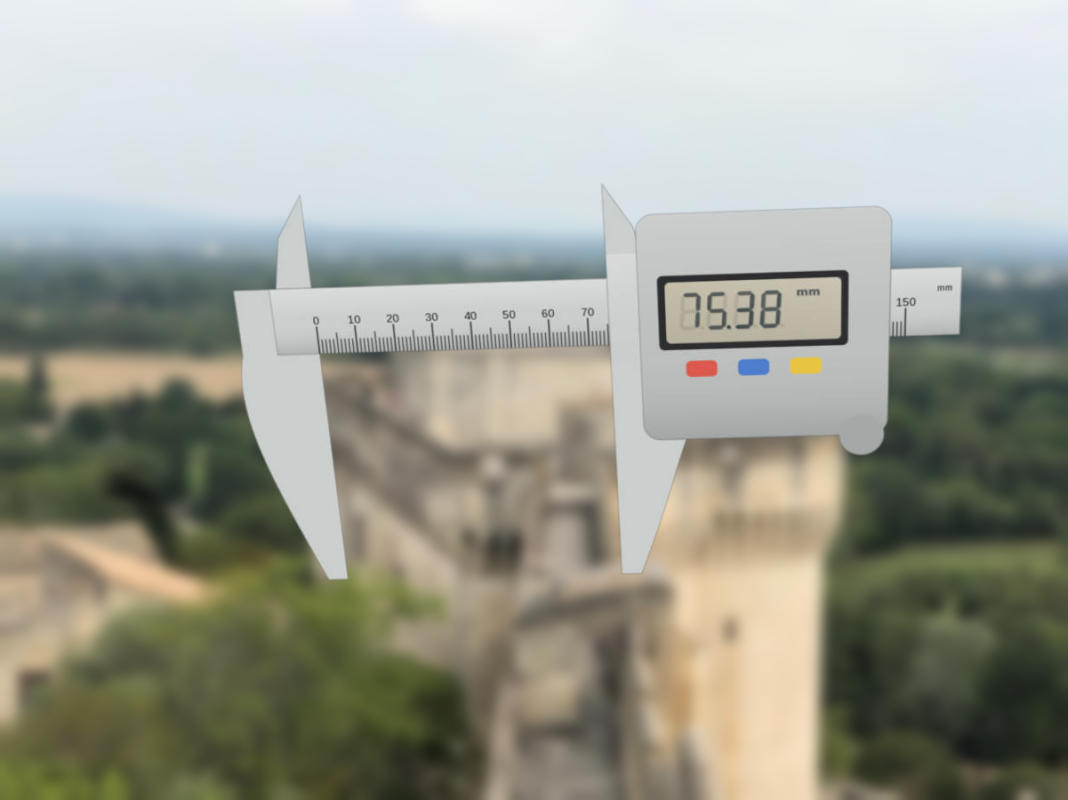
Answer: 75.38 (mm)
